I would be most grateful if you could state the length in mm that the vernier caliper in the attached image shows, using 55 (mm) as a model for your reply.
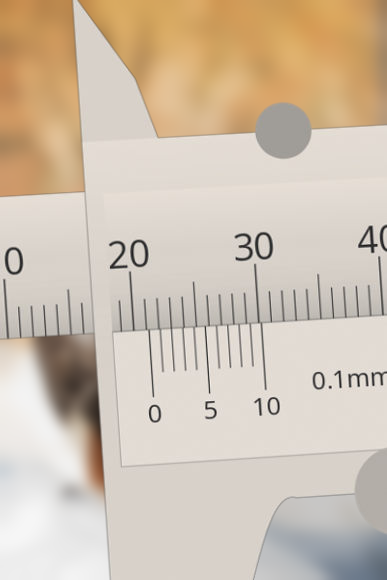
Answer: 21.2 (mm)
